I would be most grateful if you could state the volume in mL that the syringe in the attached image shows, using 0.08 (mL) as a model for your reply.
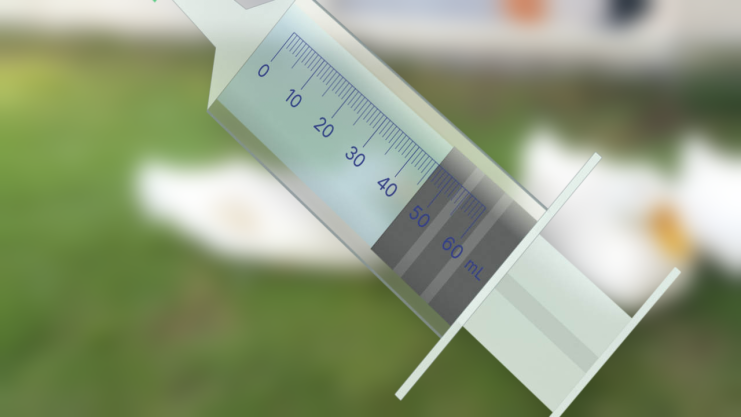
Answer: 46 (mL)
